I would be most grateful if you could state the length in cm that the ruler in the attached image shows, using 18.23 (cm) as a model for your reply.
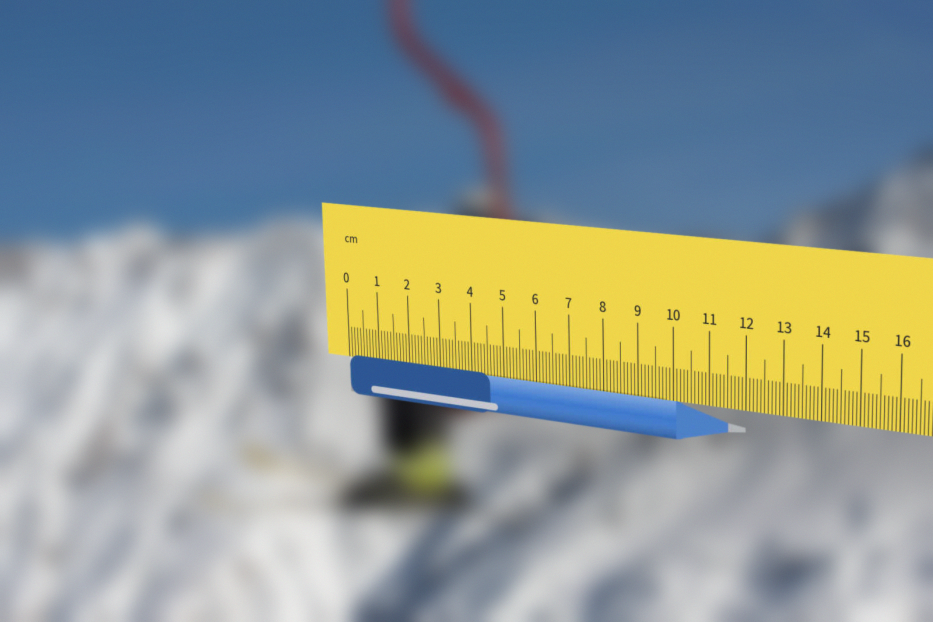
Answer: 12 (cm)
